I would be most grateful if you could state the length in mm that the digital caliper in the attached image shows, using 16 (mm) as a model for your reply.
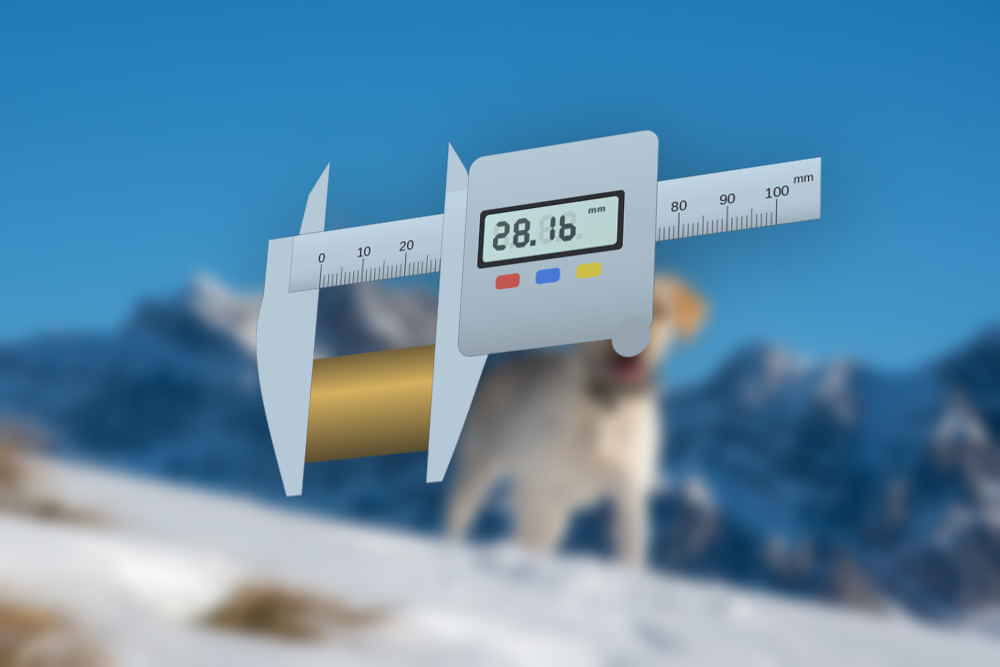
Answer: 28.16 (mm)
